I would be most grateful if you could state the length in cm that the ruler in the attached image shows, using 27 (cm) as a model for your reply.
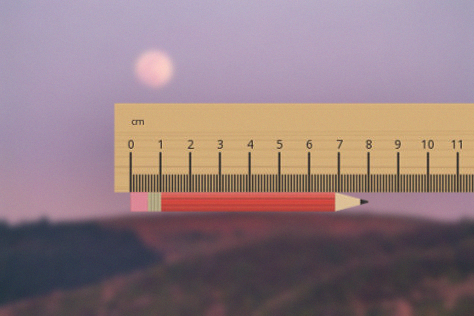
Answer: 8 (cm)
